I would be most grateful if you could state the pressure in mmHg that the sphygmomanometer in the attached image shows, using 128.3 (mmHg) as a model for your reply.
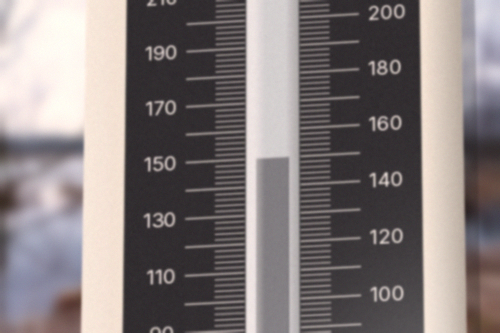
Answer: 150 (mmHg)
